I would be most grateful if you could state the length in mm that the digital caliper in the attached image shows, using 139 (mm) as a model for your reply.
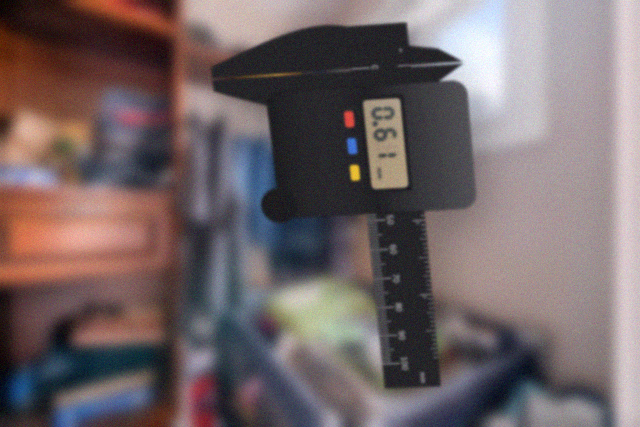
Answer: 0.61 (mm)
